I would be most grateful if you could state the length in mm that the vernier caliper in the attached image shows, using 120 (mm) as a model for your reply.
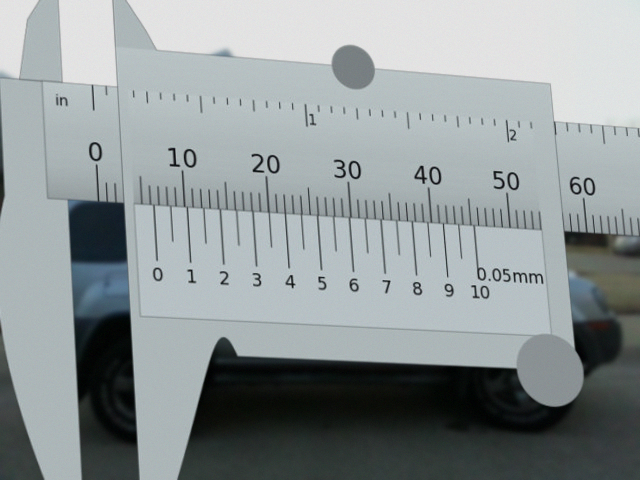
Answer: 6.4 (mm)
